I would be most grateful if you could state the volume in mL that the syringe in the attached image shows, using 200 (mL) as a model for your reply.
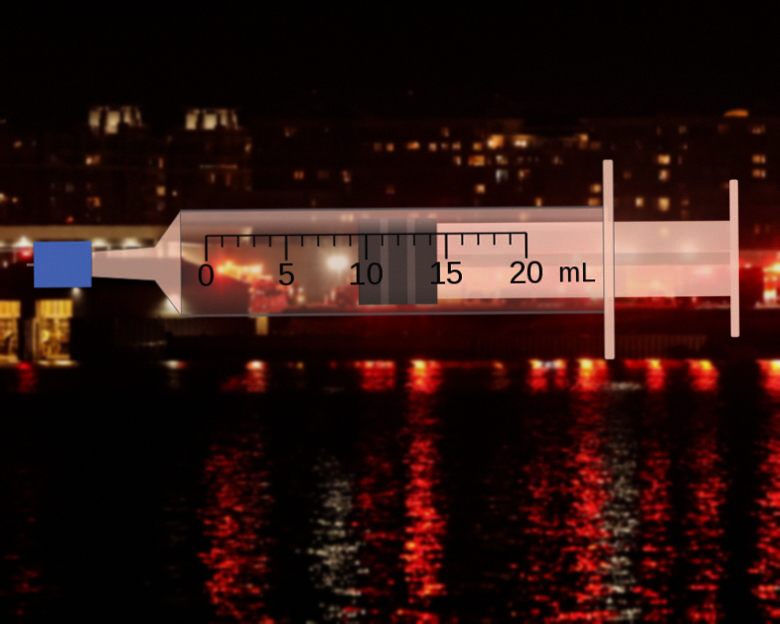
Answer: 9.5 (mL)
